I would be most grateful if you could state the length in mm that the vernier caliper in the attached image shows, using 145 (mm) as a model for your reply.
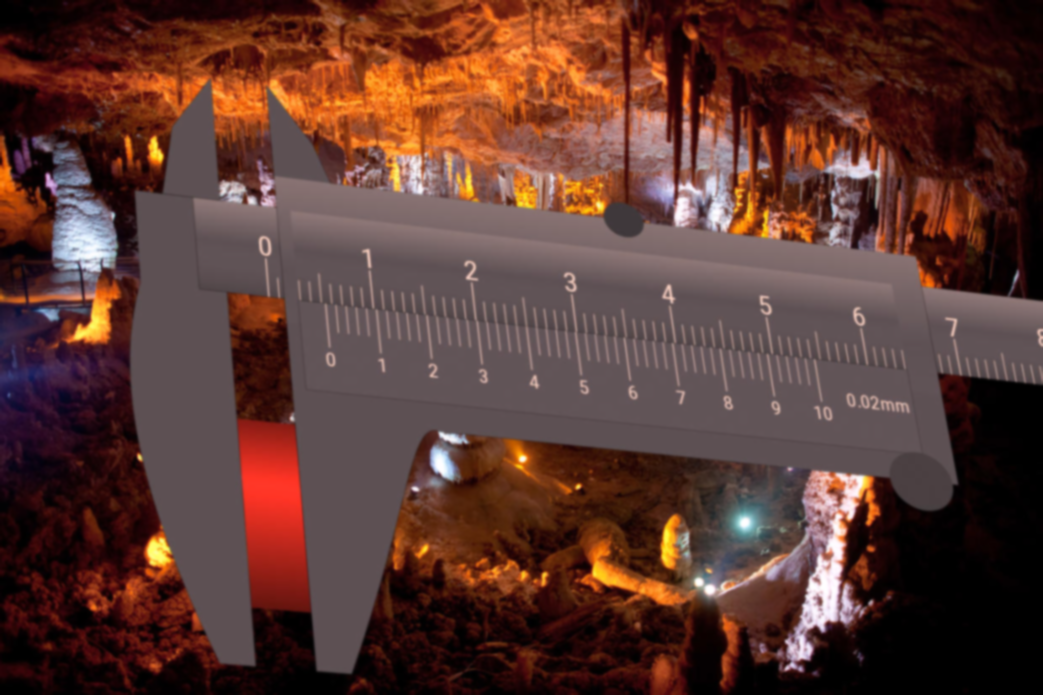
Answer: 5.4 (mm)
